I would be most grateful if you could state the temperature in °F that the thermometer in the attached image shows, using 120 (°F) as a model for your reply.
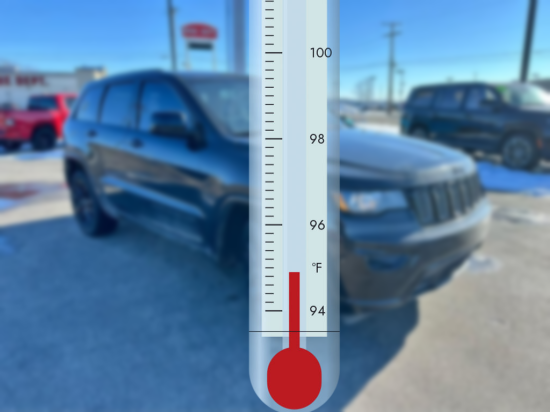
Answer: 94.9 (°F)
